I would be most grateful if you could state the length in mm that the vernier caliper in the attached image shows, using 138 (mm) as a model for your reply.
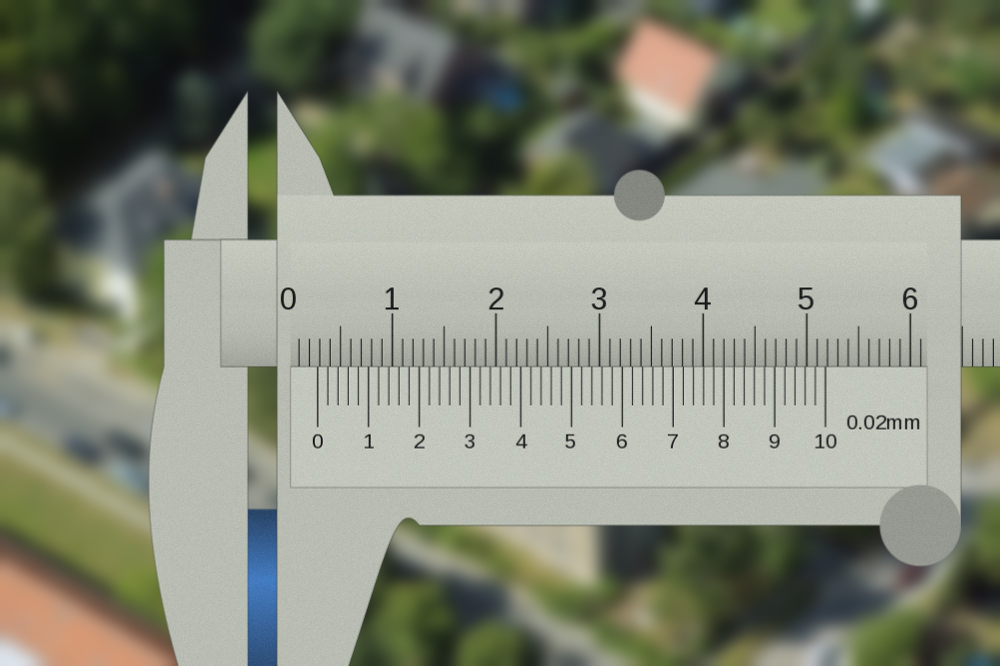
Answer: 2.8 (mm)
